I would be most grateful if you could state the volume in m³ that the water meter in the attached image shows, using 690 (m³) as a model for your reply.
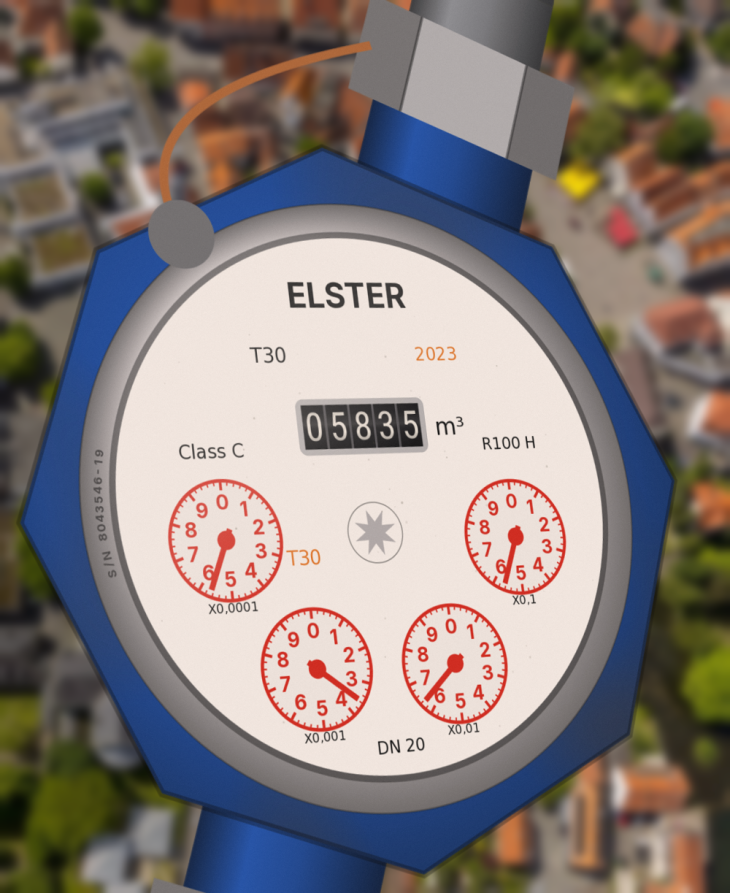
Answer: 5835.5635 (m³)
